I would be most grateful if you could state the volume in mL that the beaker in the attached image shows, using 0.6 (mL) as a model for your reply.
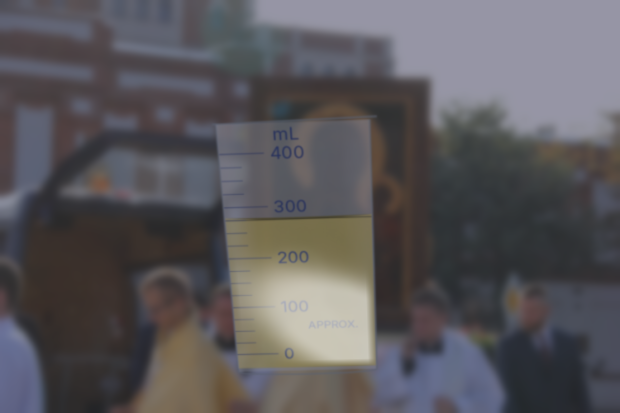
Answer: 275 (mL)
